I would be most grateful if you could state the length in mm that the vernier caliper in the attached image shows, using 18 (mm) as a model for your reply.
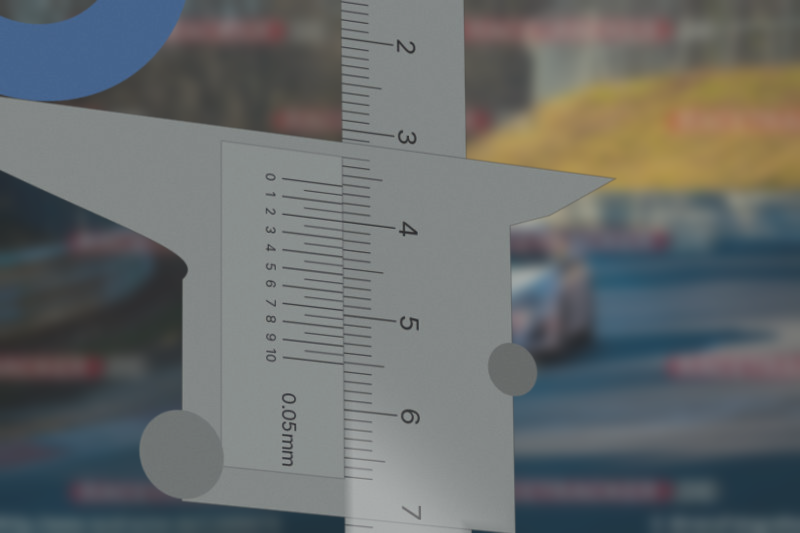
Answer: 36.2 (mm)
